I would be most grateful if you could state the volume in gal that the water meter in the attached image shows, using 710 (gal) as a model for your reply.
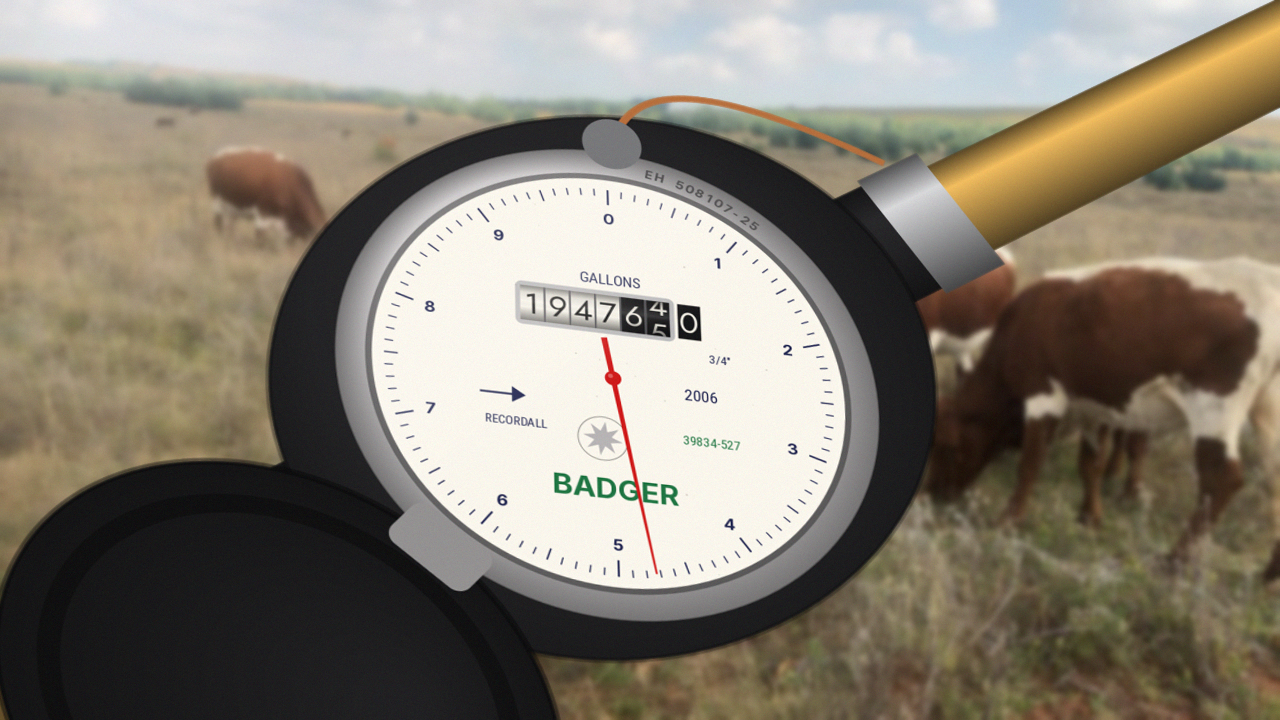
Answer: 1947644.7 (gal)
